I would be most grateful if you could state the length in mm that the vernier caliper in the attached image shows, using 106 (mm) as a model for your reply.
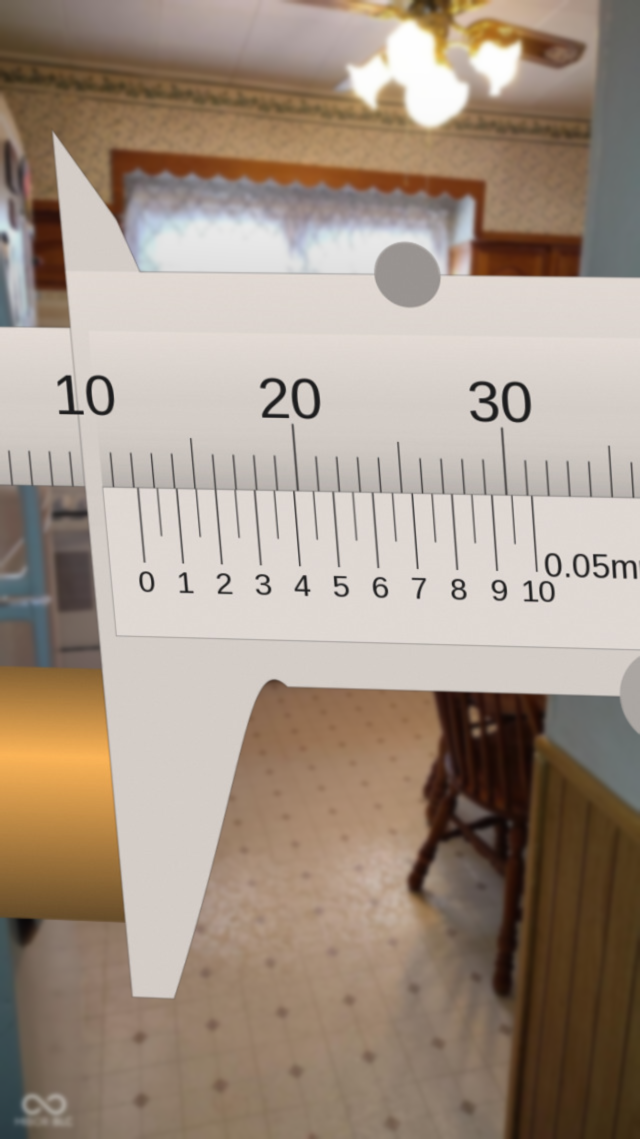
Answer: 12.2 (mm)
